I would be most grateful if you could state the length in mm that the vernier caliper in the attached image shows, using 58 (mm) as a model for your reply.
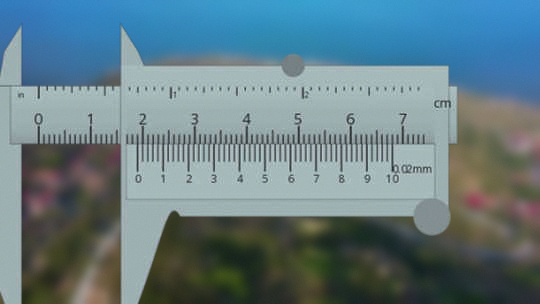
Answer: 19.0 (mm)
